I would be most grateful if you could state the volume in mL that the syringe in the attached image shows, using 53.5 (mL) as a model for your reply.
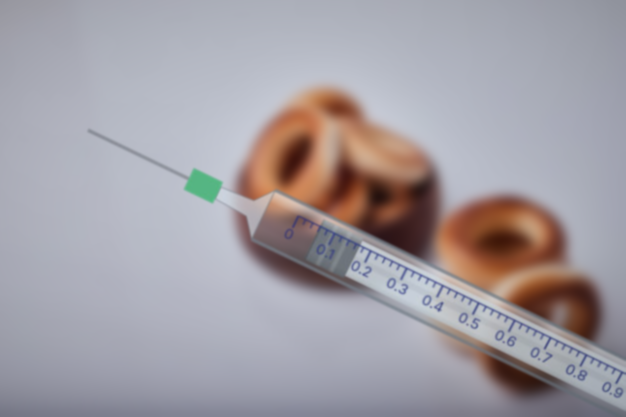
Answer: 0.06 (mL)
